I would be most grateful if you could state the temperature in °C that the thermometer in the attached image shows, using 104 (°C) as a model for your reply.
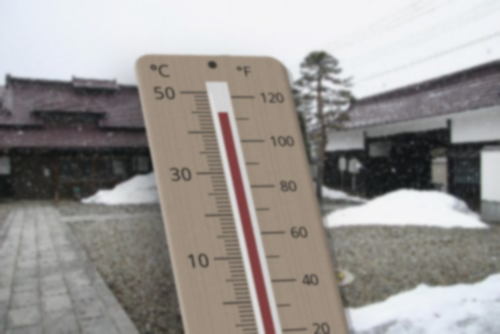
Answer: 45 (°C)
